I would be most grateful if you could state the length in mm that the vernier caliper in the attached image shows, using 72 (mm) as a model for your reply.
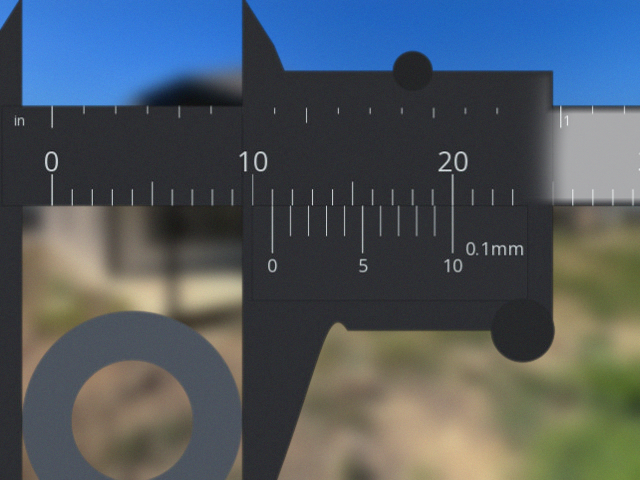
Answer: 11.0 (mm)
